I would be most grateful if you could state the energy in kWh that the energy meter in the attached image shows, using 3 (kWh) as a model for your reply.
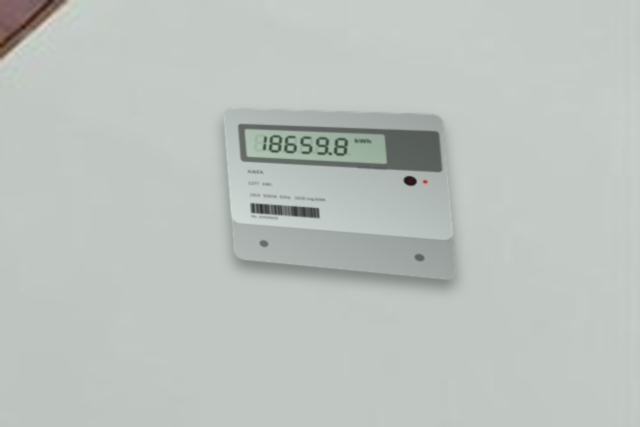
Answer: 18659.8 (kWh)
